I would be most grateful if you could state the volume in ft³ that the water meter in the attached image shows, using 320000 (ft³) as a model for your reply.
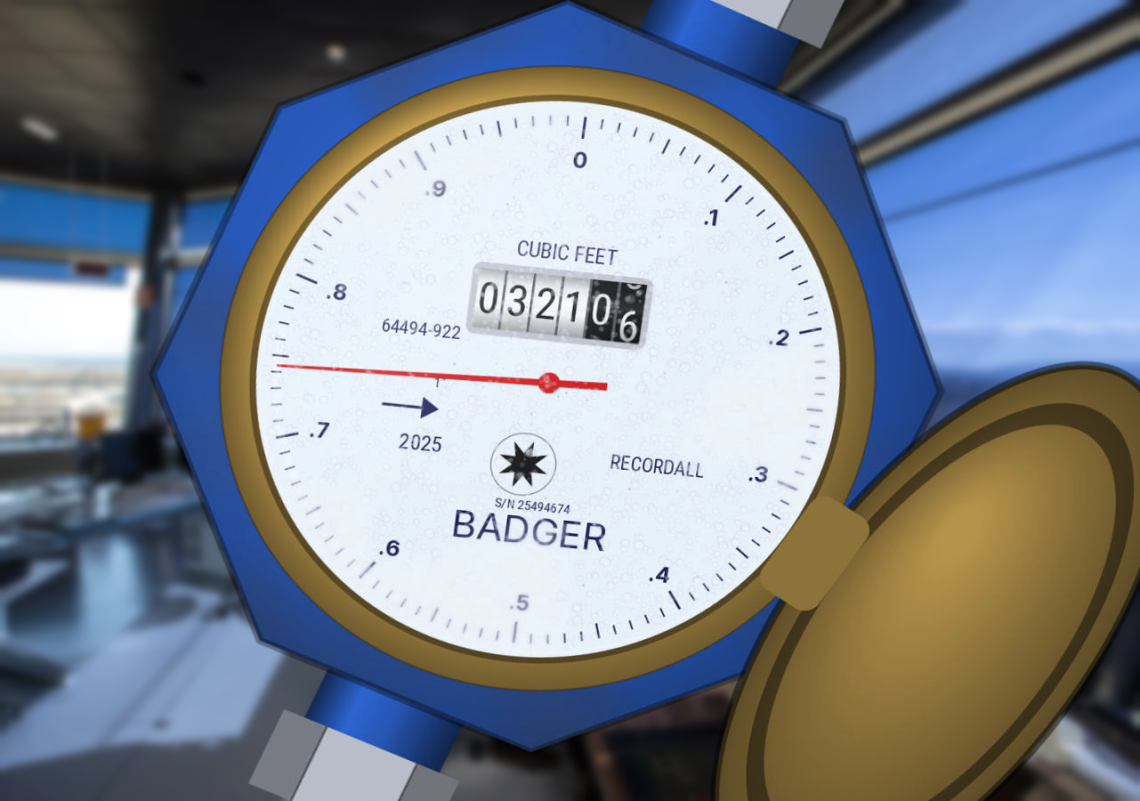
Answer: 32105.74 (ft³)
